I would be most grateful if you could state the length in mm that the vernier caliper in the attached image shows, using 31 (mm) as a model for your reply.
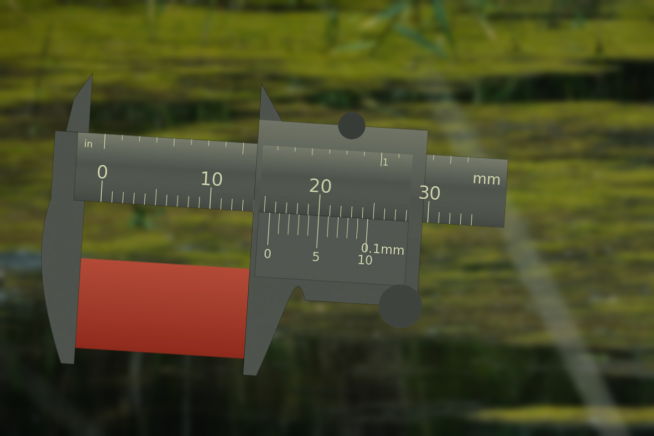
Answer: 15.5 (mm)
